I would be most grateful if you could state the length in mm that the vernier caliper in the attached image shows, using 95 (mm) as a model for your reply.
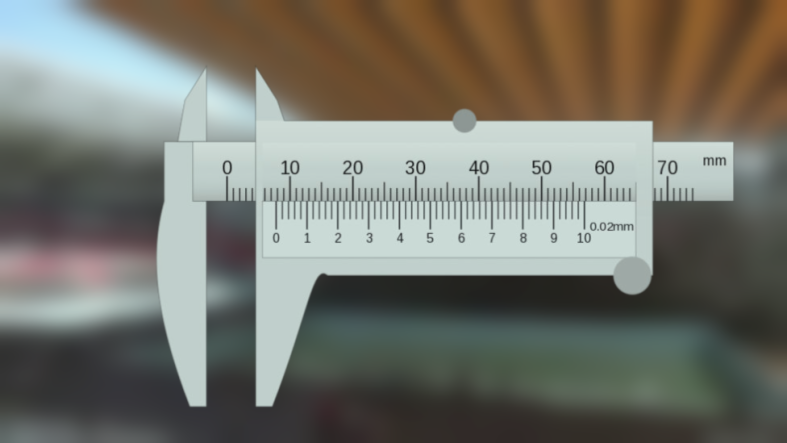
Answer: 7.8 (mm)
